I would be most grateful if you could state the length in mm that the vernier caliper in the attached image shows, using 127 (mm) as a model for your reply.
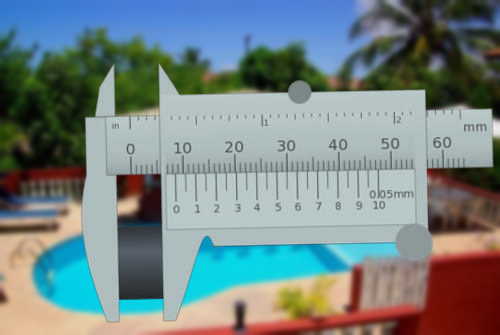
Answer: 8.5 (mm)
